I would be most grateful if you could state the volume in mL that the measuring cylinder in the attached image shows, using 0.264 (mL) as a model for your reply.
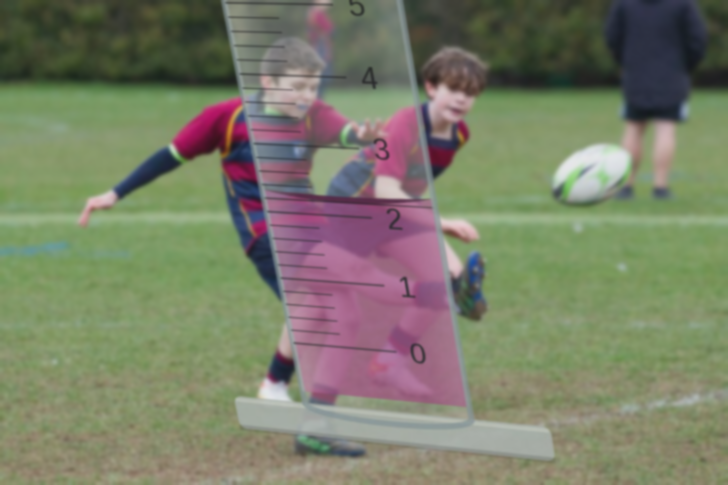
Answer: 2.2 (mL)
